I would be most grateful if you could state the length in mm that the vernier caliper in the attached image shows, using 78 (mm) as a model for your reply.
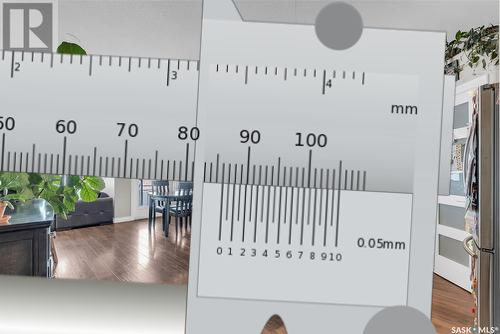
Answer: 86.0 (mm)
